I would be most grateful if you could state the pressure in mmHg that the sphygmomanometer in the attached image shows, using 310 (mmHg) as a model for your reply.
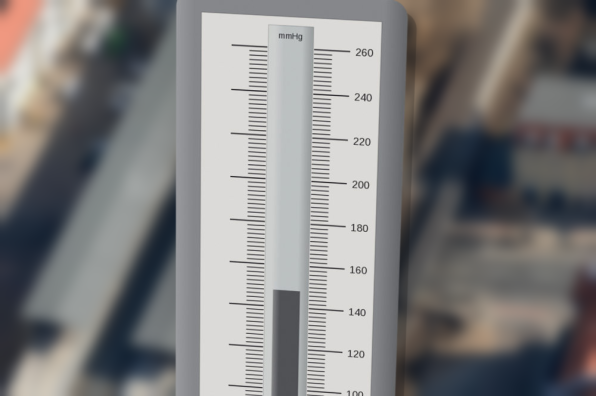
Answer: 148 (mmHg)
